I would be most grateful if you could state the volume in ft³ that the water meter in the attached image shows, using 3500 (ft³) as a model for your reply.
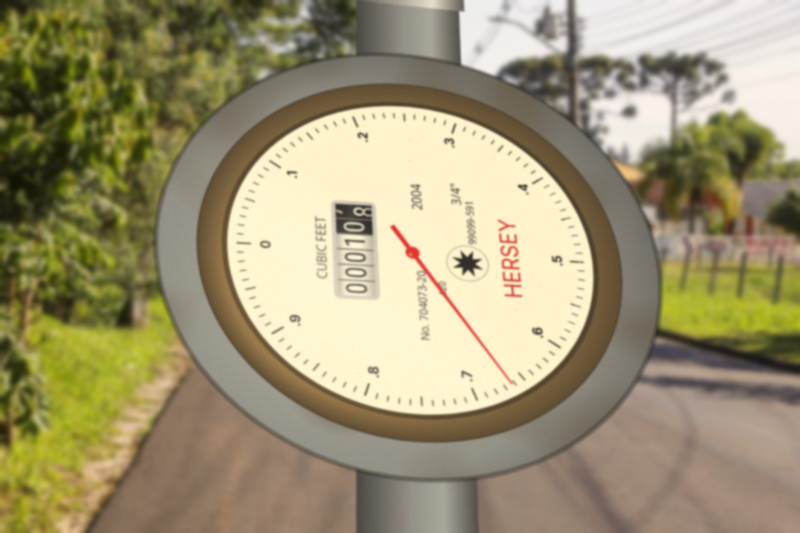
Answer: 107.66 (ft³)
